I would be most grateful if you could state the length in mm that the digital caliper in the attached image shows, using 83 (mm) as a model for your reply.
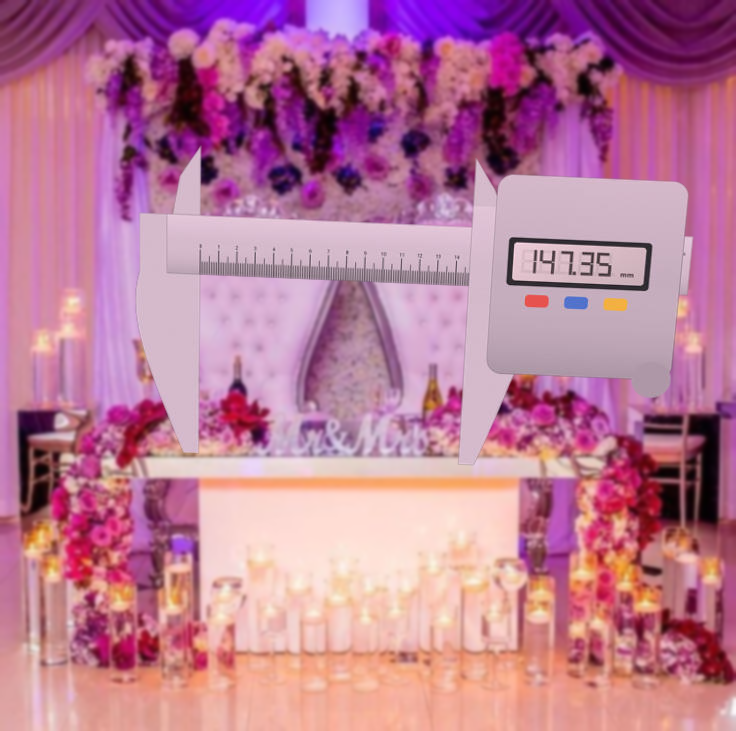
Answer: 147.35 (mm)
